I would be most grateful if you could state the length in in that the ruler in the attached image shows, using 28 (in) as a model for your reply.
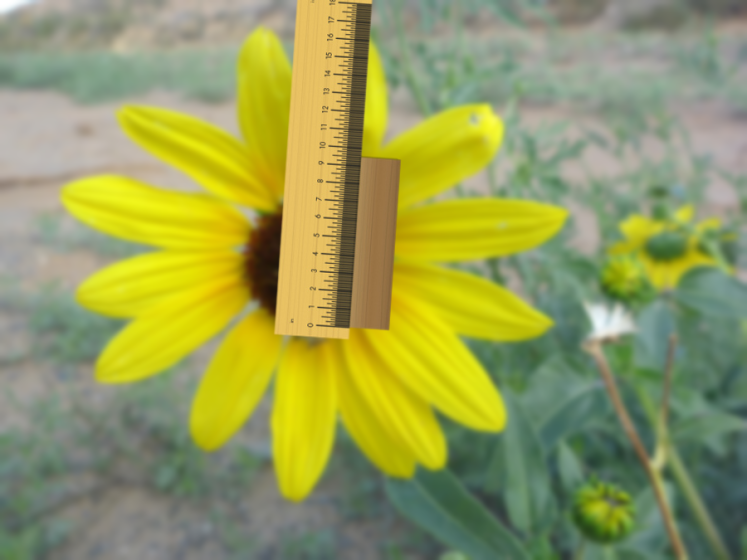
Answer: 9.5 (in)
